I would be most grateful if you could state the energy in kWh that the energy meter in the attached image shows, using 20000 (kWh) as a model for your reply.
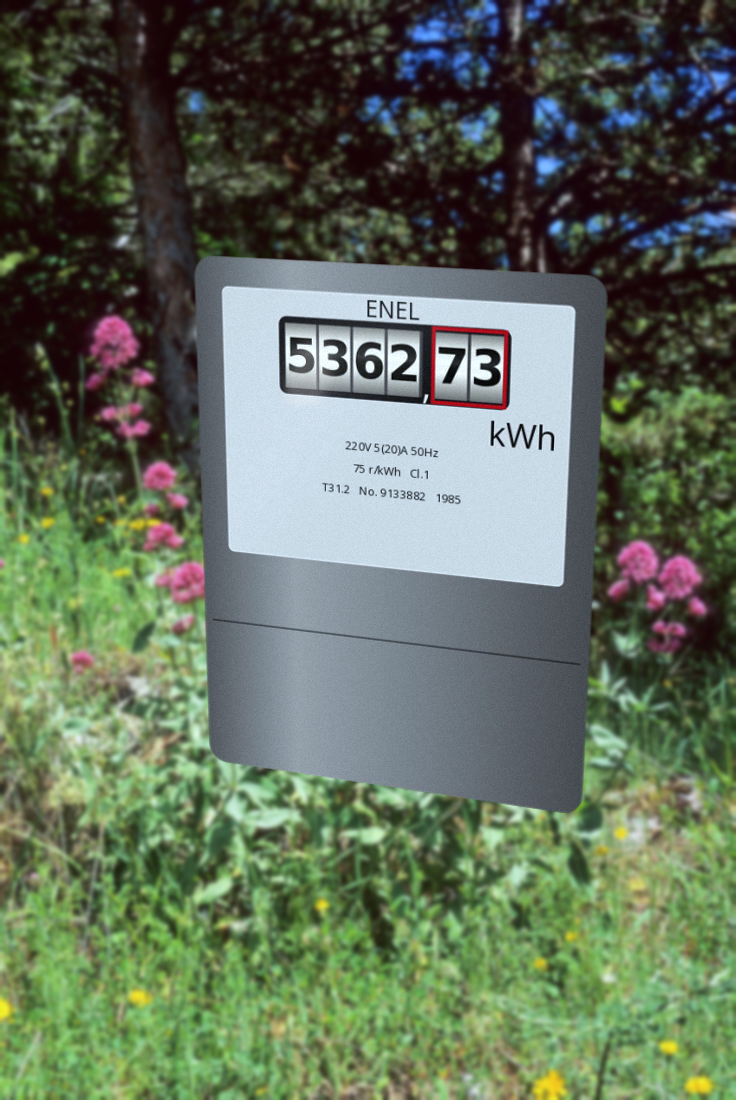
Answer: 5362.73 (kWh)
